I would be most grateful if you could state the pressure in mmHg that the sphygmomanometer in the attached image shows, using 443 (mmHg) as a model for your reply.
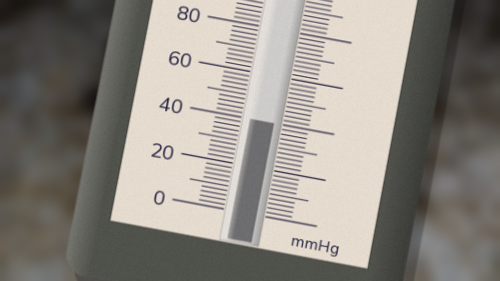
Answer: 40 (mmHg)
